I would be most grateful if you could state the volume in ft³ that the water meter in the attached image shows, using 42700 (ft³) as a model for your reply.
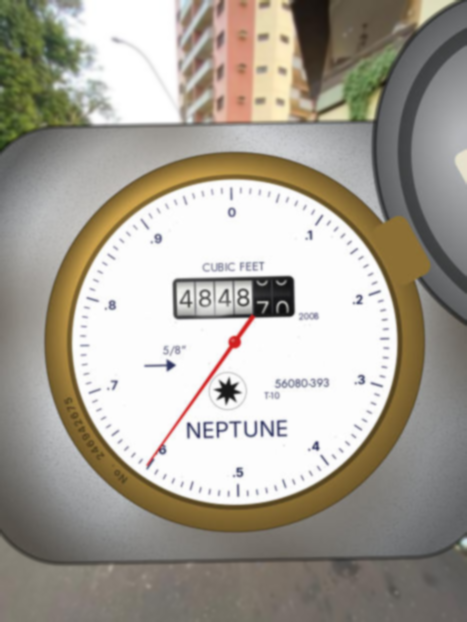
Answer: 484869.60 (ft³)
